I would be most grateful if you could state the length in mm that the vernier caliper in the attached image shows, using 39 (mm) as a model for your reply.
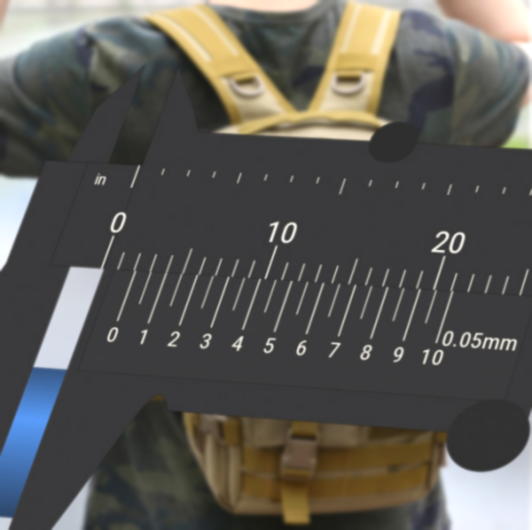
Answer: 2.1 (mm)
